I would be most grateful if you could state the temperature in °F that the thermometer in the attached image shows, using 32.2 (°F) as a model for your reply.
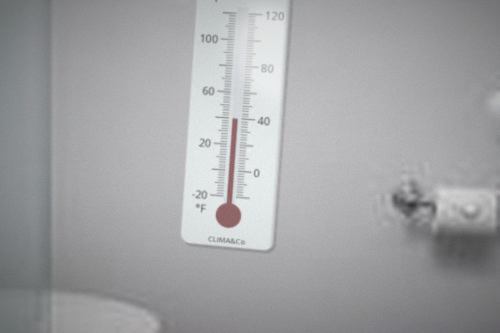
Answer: 40 (°F)
